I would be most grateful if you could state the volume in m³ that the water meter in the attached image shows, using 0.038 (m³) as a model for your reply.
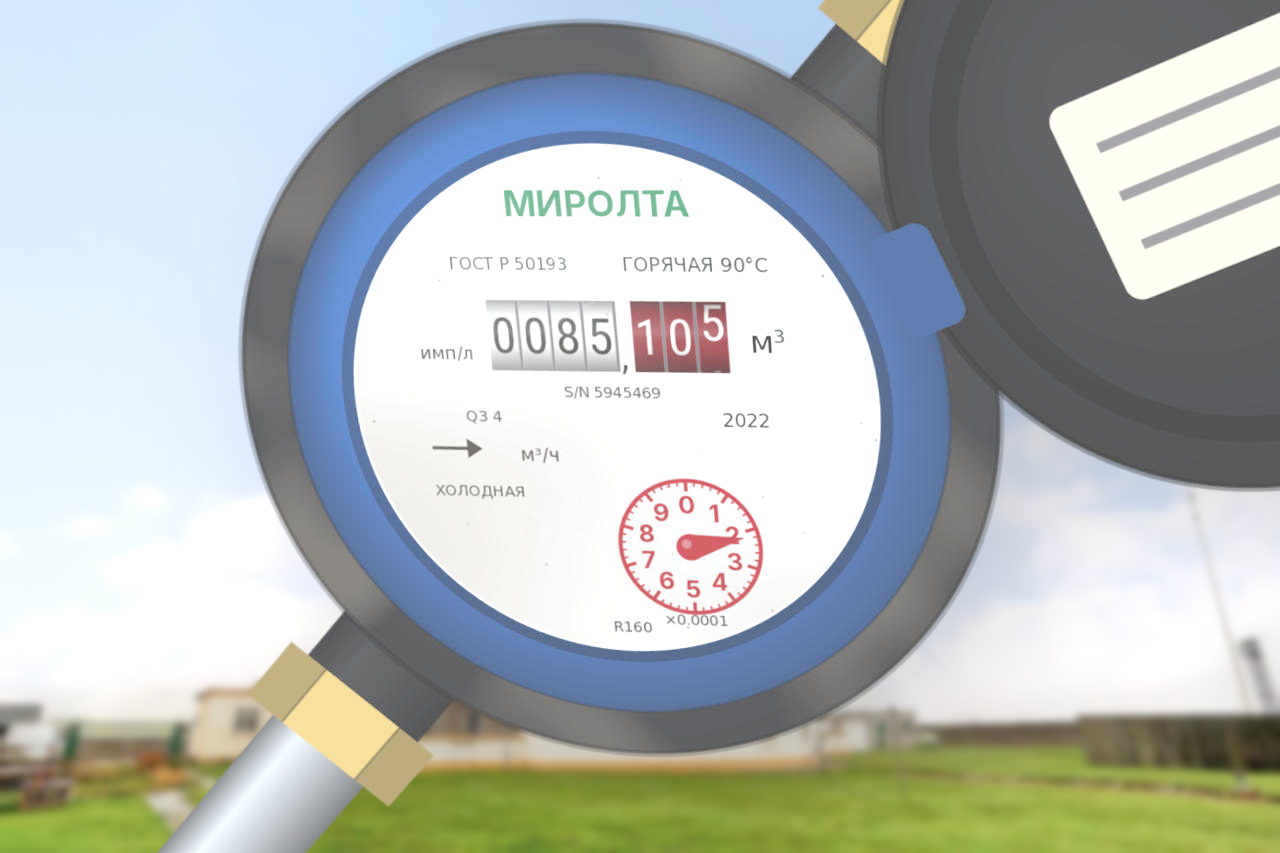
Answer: 85.1052 (m³)
